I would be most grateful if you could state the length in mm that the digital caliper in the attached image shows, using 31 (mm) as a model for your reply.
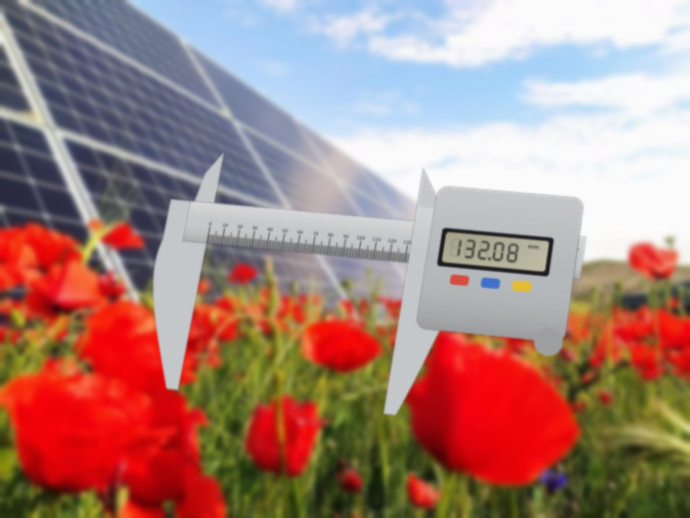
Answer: 132.08 (mm)
